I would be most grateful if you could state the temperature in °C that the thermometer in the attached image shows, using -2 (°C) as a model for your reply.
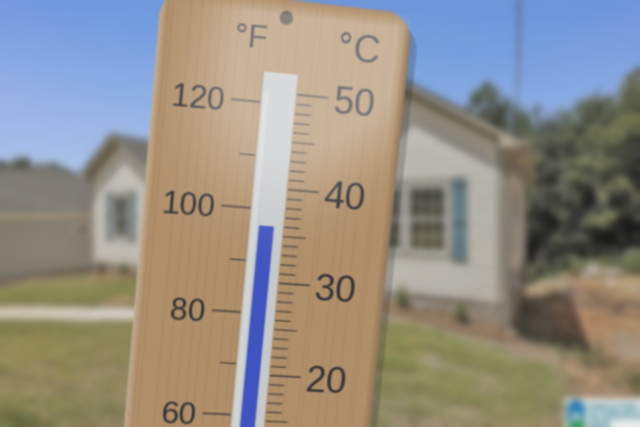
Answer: 36 (°C)
